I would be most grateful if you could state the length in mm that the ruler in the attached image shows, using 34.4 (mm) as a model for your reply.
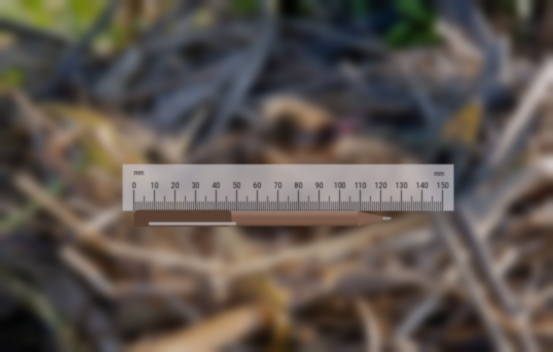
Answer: 125 (mm)
